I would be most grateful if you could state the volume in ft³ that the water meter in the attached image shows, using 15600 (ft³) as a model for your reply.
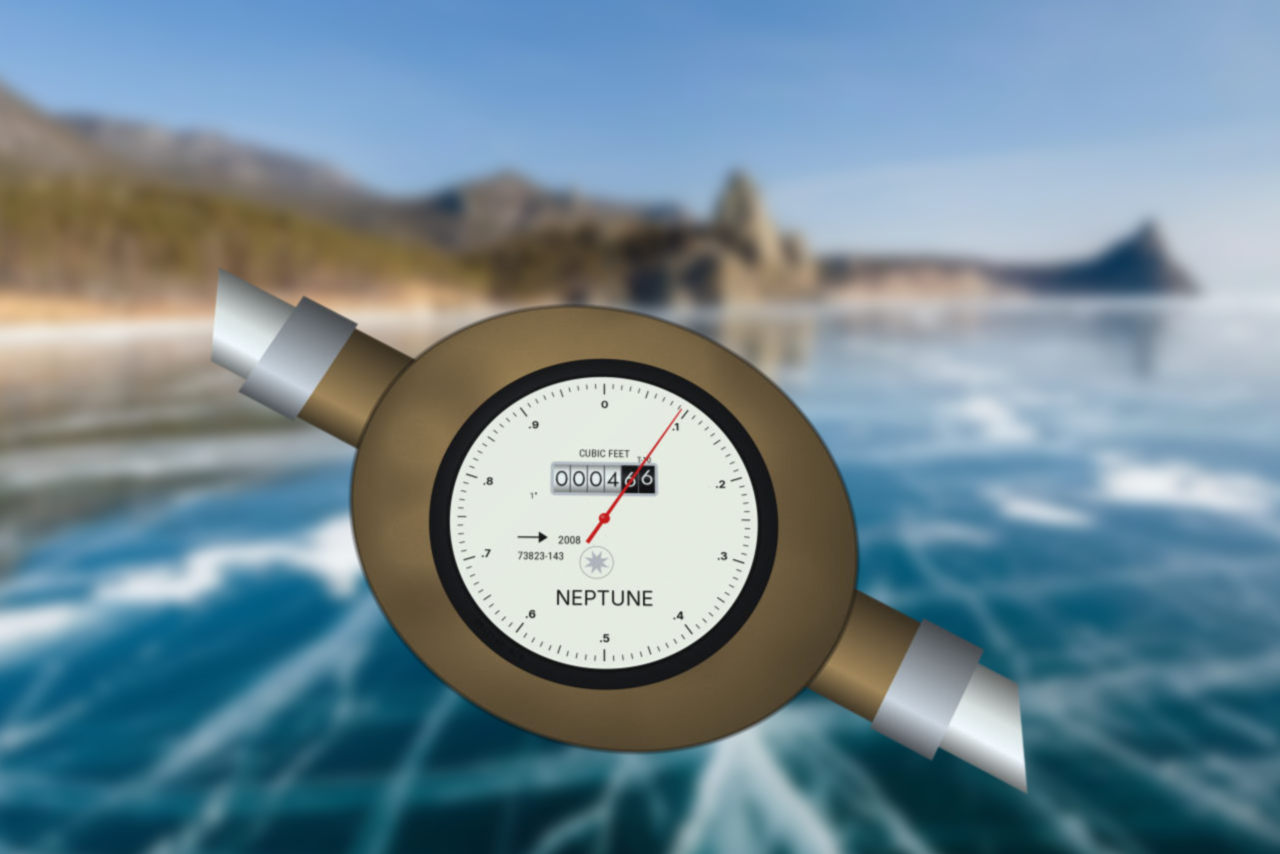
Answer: 466.09 (ft³)
